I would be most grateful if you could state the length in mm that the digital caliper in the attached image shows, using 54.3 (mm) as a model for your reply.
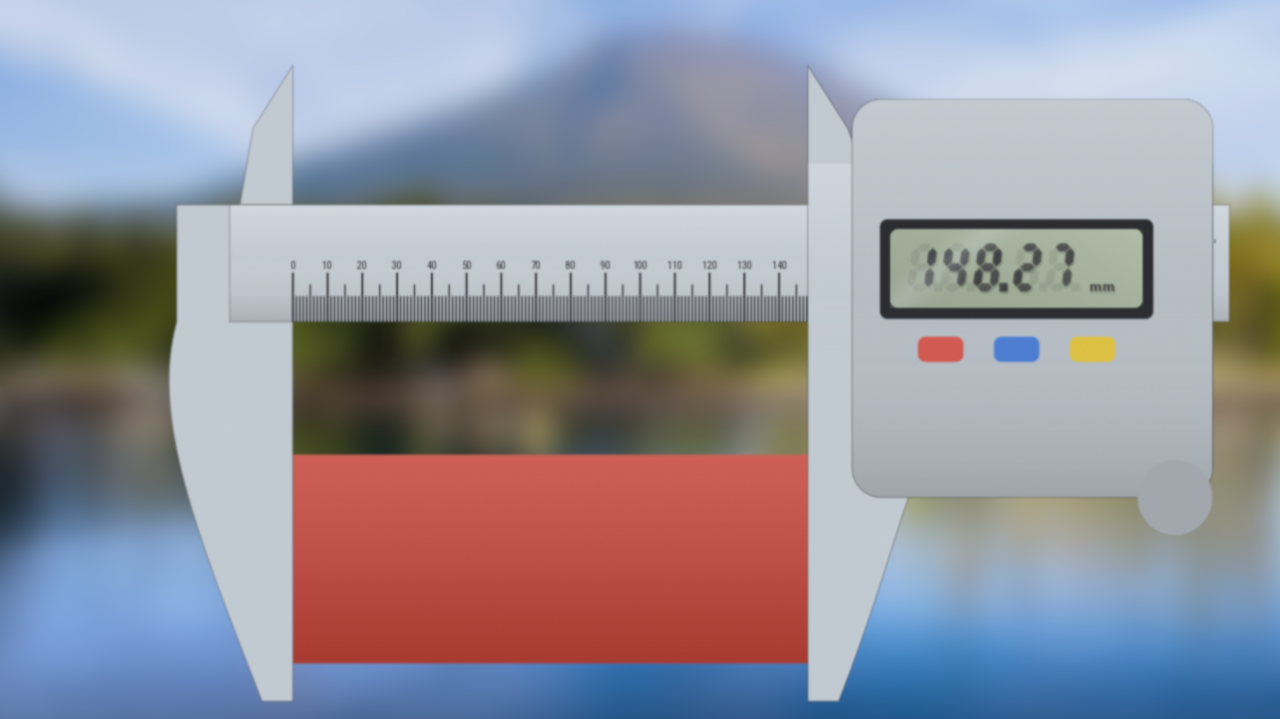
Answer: 148.27 (mm)
